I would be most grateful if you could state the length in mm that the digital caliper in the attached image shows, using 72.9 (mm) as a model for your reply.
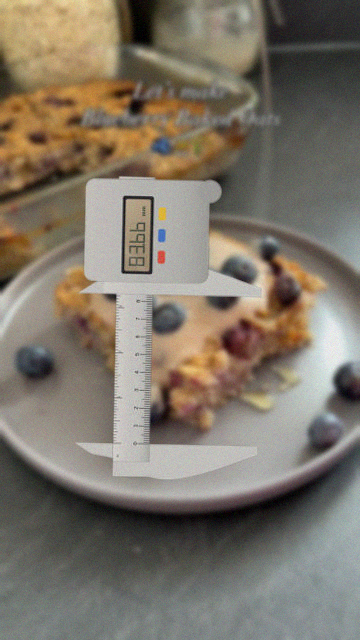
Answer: 83.66 (mm)
